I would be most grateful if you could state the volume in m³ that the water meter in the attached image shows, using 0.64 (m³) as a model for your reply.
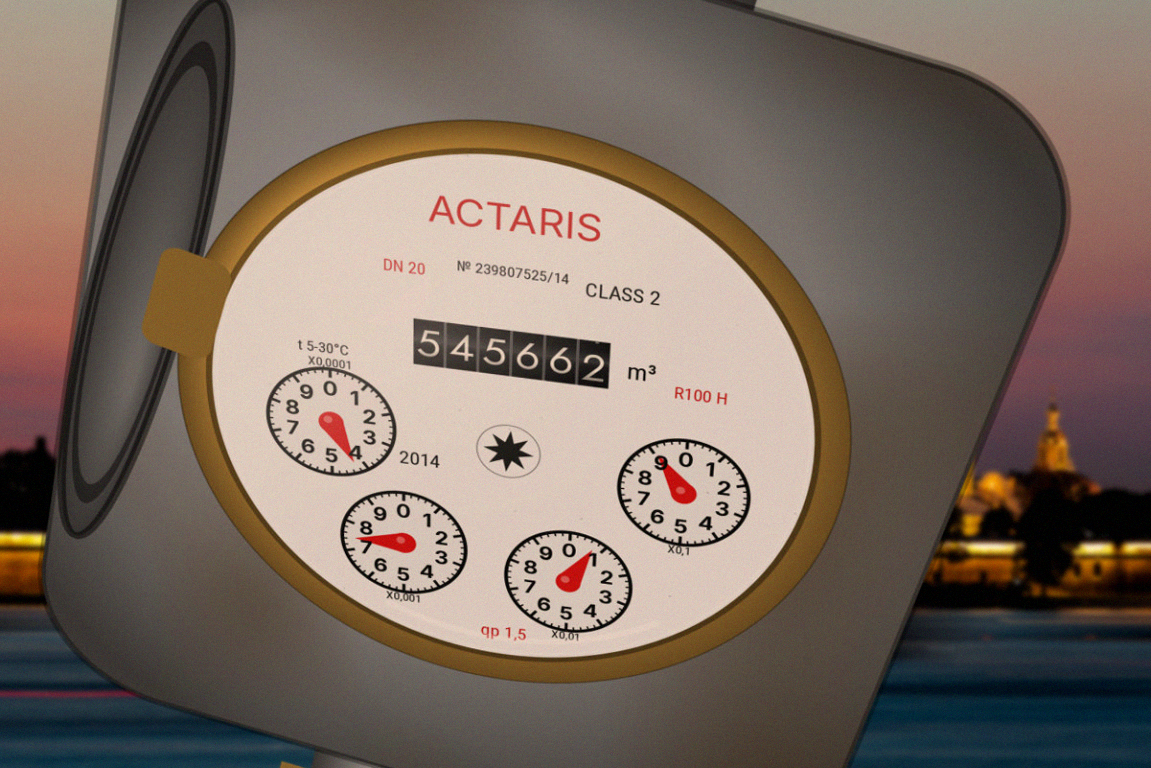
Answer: 545661.9074 (m³)
